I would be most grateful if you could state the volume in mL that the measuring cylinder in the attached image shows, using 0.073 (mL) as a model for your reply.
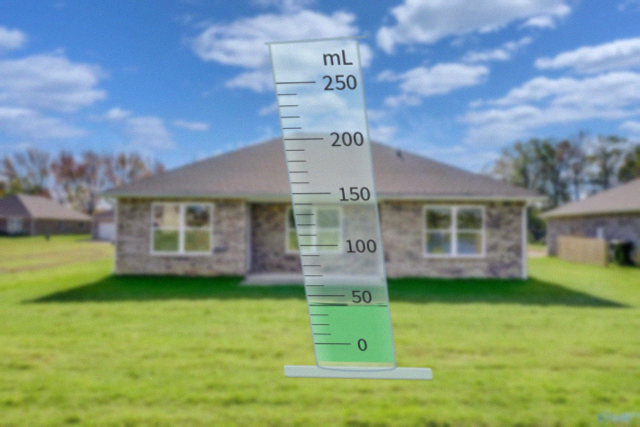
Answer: 40 (mL)
